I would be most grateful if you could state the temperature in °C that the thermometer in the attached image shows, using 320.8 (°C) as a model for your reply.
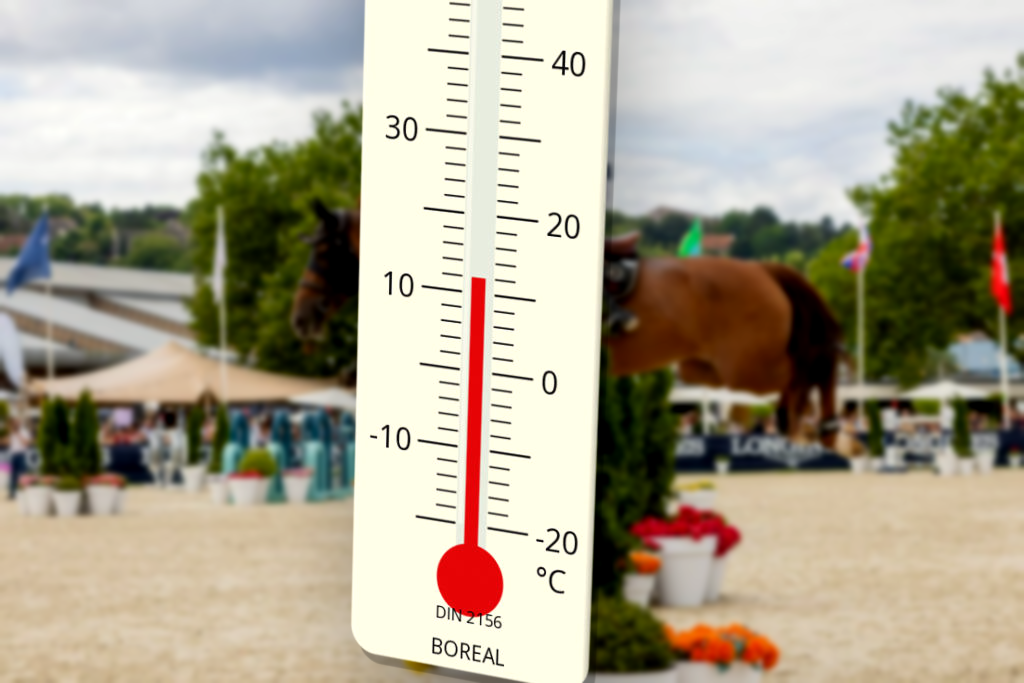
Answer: 12 (°C)
